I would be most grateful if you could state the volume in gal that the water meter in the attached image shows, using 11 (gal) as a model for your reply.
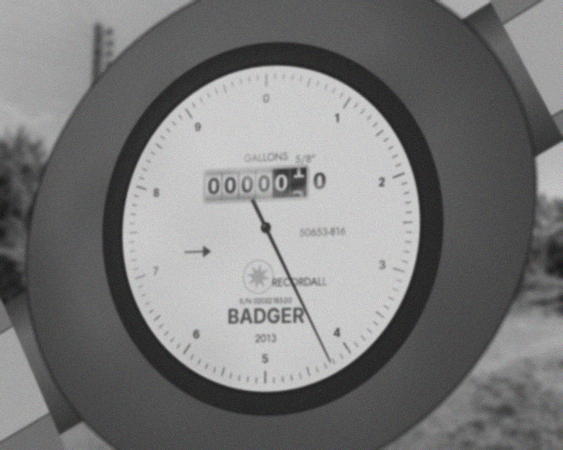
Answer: 14.2 (gal)
